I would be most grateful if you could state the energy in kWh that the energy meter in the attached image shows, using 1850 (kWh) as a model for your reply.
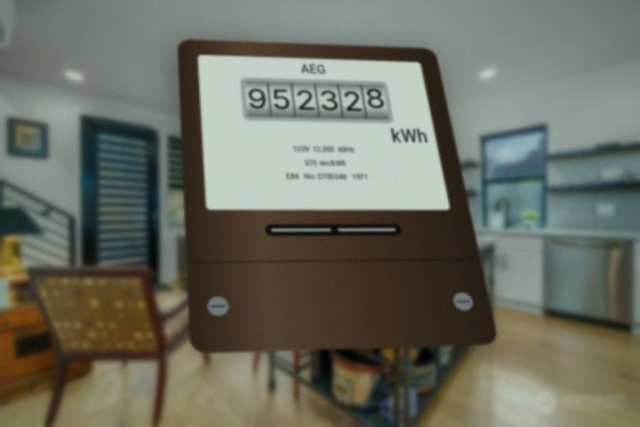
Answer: 952328 (kWh)
